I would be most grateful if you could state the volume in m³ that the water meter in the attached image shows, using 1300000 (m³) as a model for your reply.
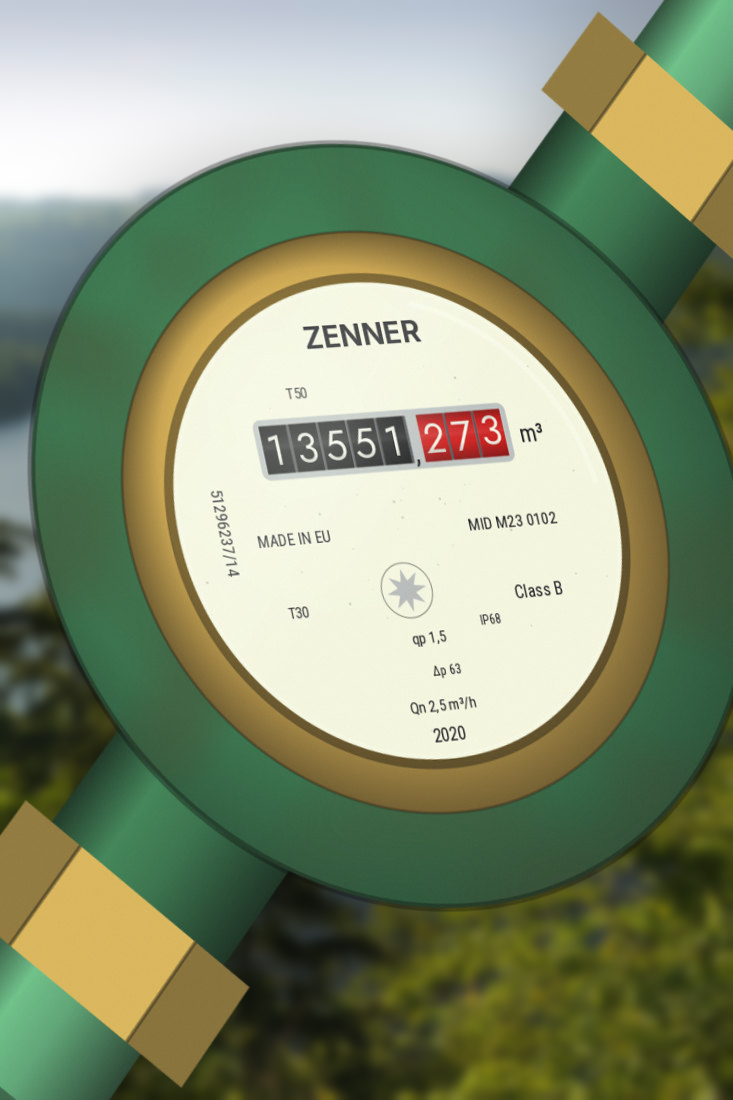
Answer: 13551.273 (m³)
